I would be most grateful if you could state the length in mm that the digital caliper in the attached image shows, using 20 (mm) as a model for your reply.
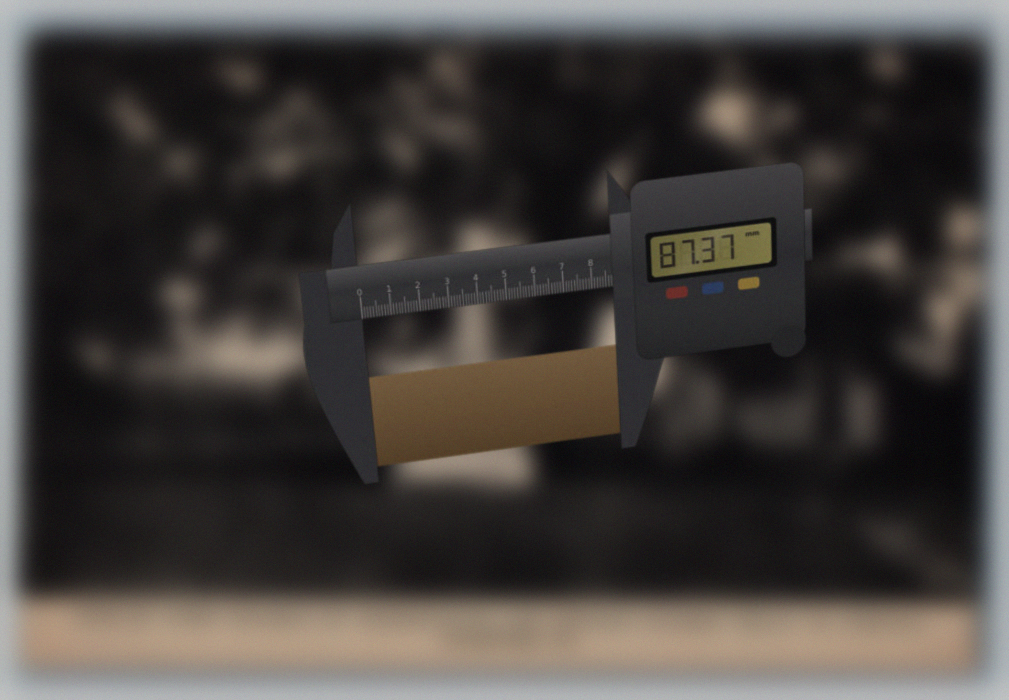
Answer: 87.37 (mm)
